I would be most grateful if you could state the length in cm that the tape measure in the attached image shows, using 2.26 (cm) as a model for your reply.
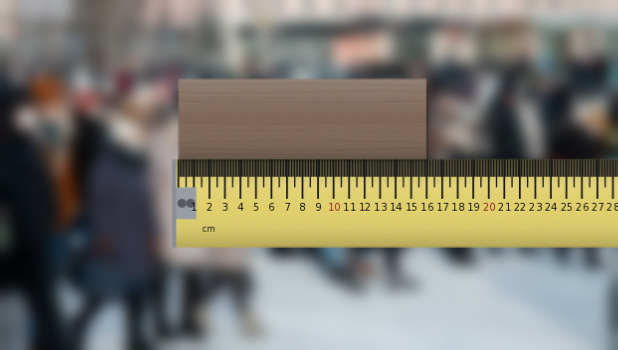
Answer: 16 (cm)
